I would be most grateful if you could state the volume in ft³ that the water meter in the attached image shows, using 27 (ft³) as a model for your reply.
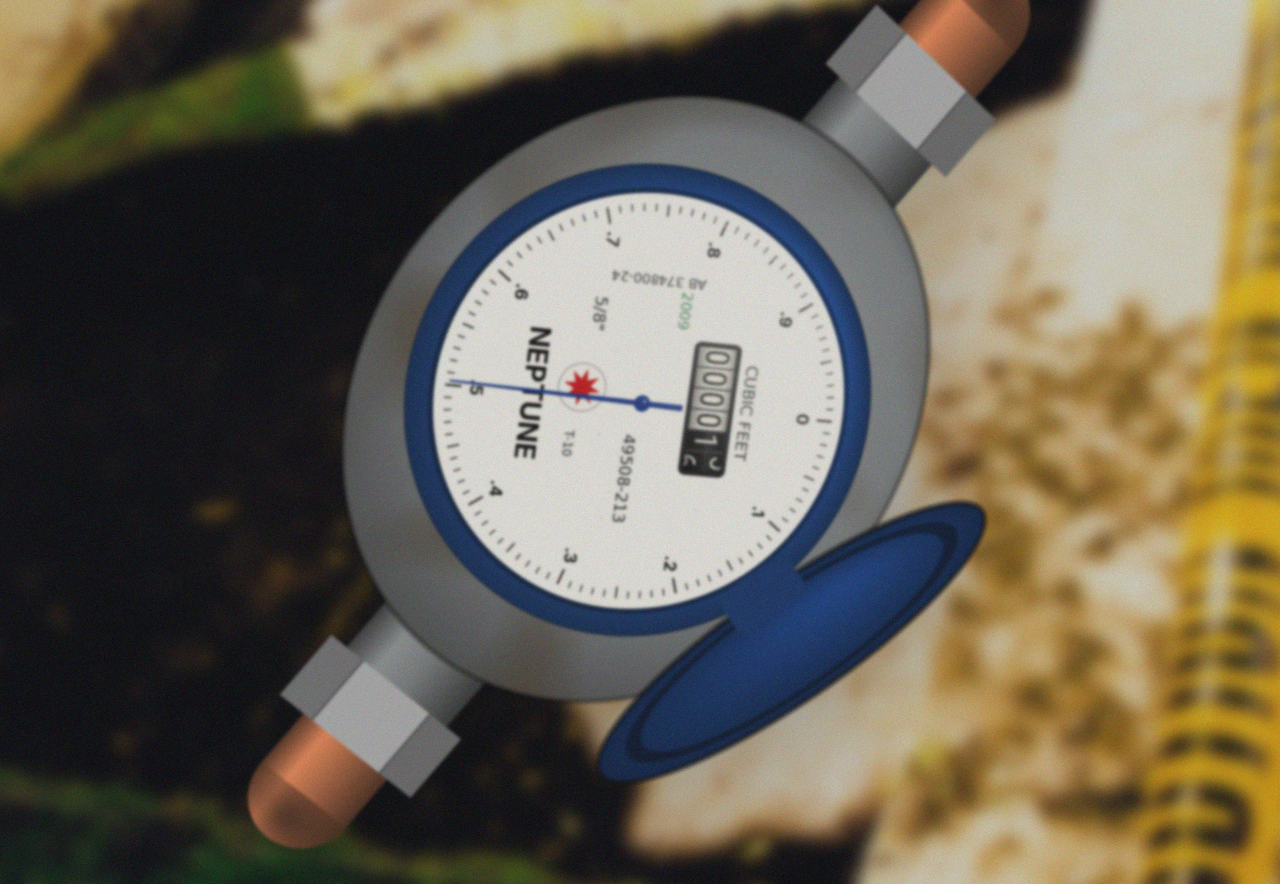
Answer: 15.50 (ft³)
